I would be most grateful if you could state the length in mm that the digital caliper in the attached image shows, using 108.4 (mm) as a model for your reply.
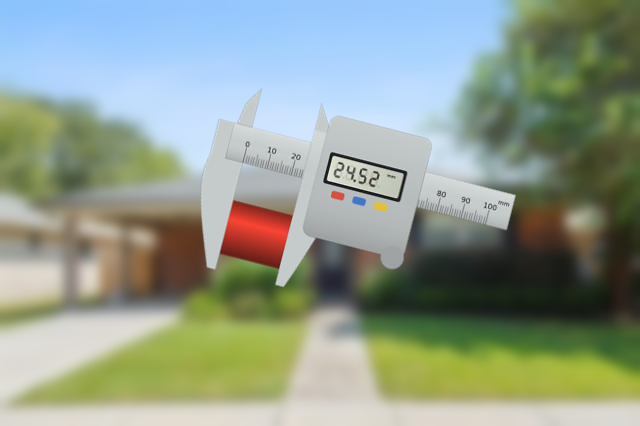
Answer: 24.52 (mm)
